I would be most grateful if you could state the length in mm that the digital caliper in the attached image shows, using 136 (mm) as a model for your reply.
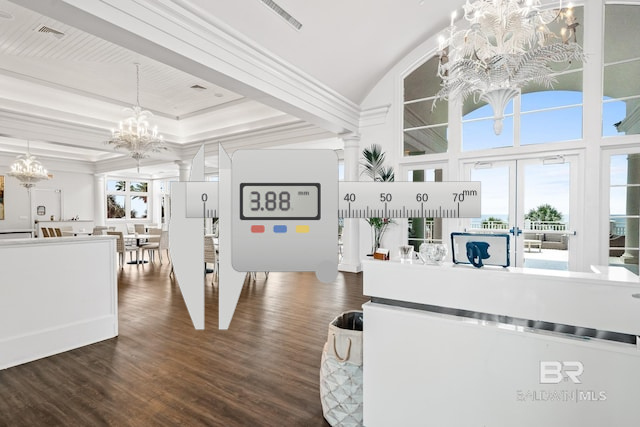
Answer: 3.88 (mm)
